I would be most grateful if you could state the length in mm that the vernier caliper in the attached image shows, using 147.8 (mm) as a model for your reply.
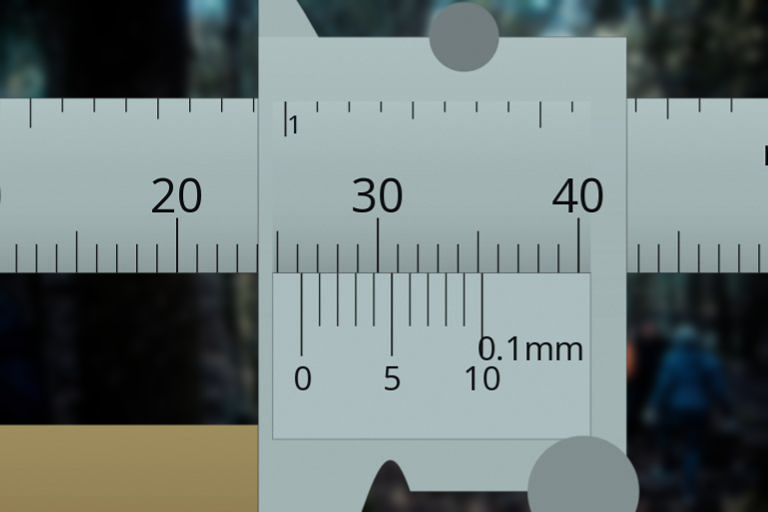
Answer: 26.2 (mm)
